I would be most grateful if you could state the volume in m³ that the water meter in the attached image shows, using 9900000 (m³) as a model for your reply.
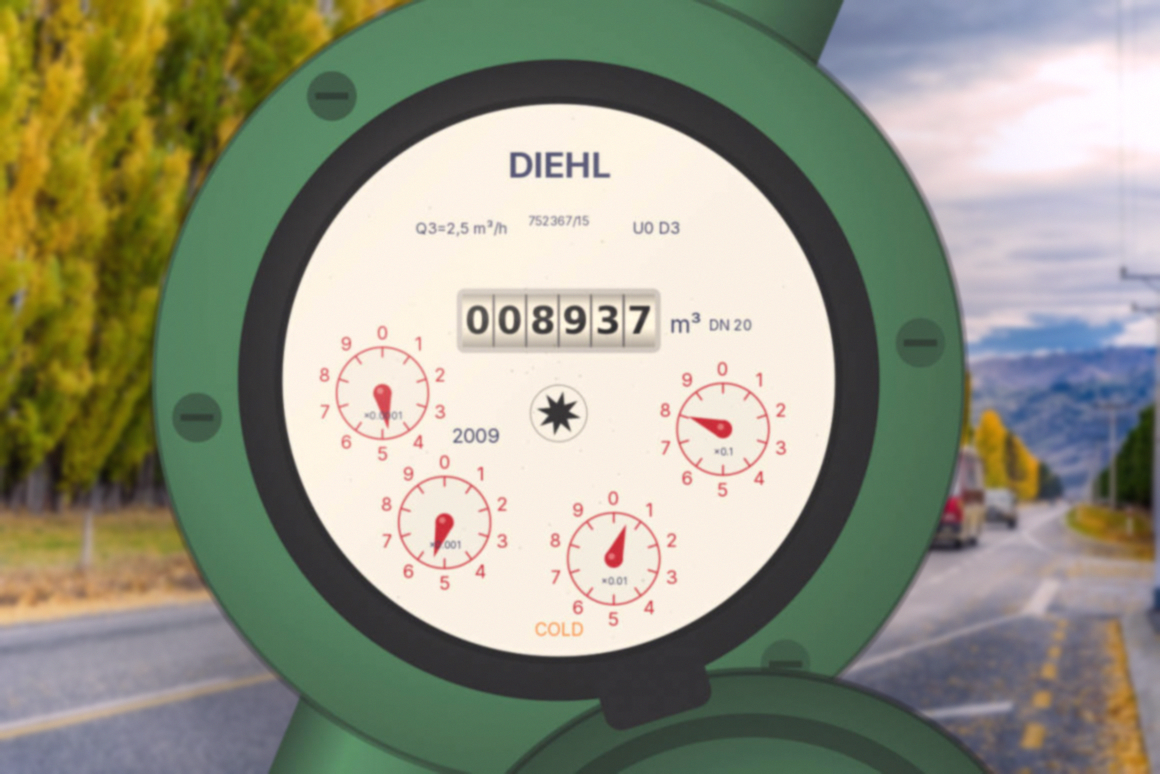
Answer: 8937.8054 (m³)
